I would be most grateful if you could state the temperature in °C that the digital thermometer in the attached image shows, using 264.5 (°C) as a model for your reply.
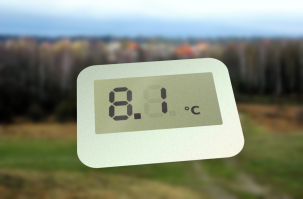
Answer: 8.1 (°C)
